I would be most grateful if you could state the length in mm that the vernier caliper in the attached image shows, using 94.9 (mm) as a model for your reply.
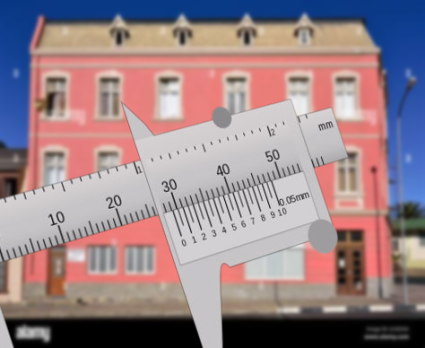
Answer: 29.2 (mm)
